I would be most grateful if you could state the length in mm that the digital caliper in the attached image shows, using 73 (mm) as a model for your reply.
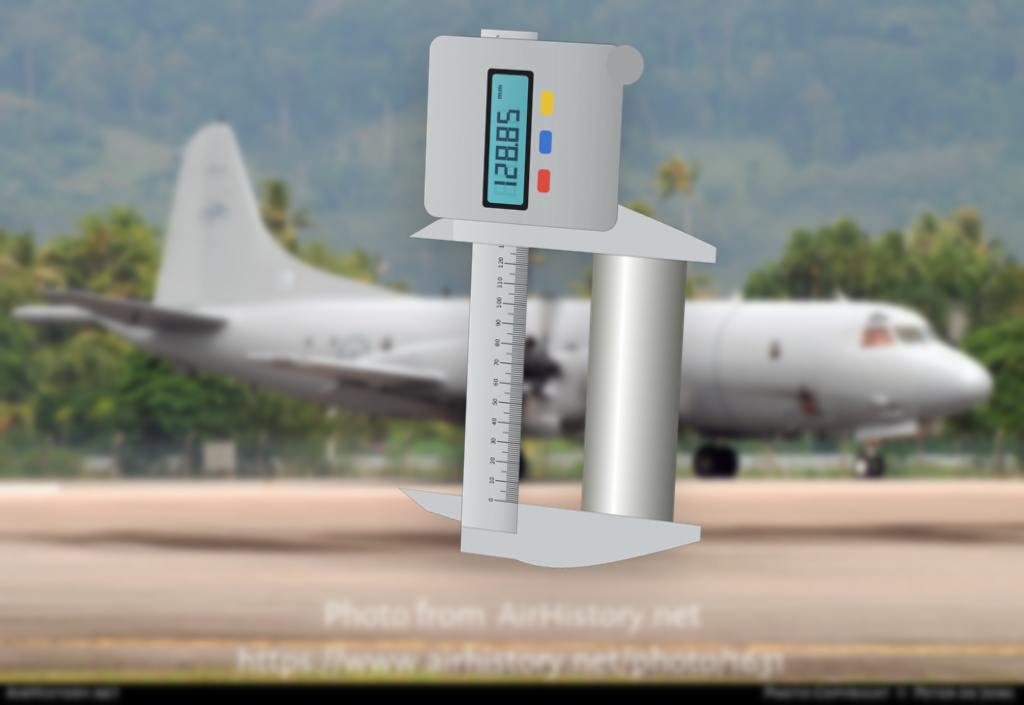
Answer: 128.85 (mm)
